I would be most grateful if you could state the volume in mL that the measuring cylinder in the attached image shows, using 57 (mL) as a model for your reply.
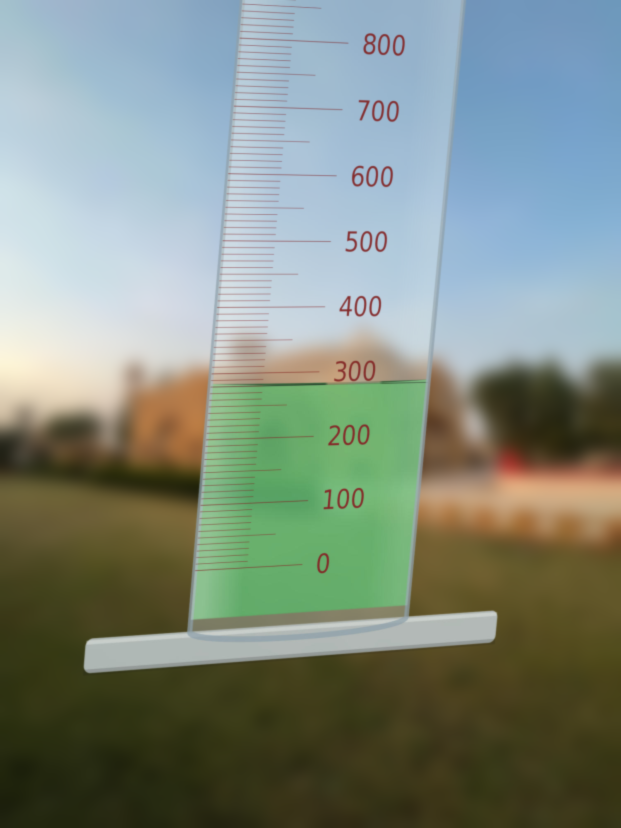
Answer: 280 (mL)
